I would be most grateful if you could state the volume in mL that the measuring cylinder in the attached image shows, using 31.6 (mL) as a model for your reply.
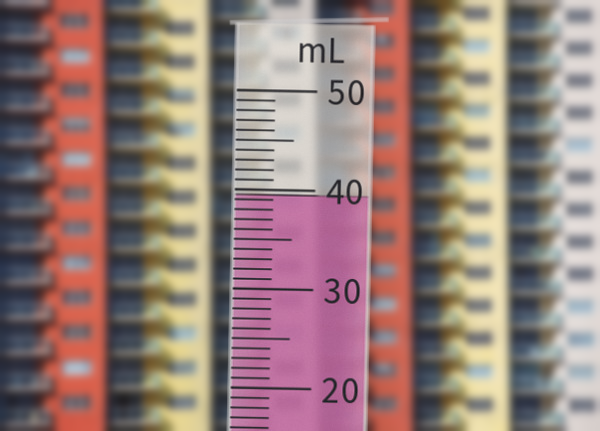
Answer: 39.5 (mL)
